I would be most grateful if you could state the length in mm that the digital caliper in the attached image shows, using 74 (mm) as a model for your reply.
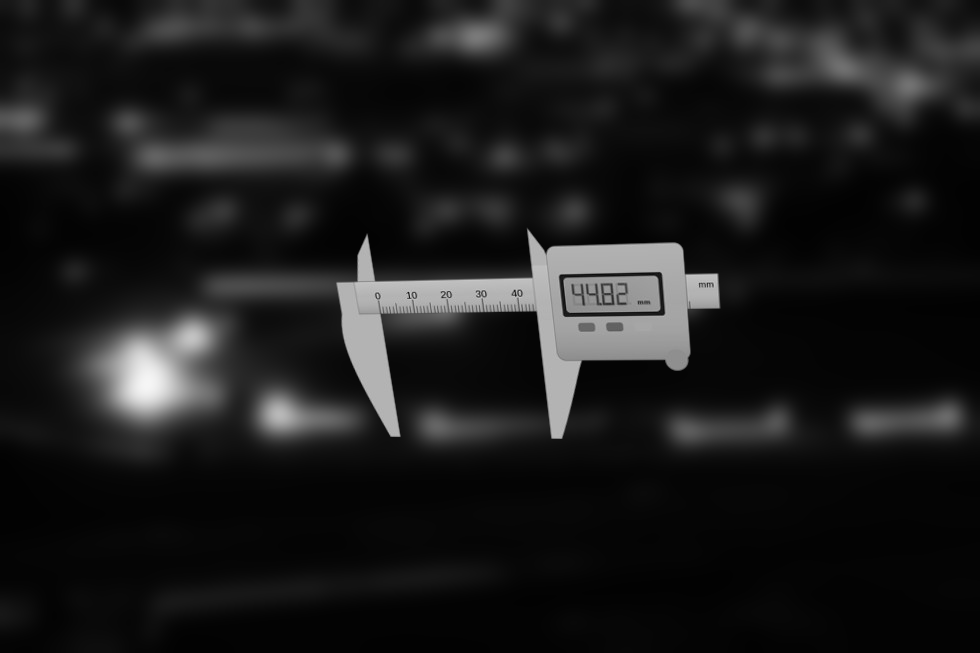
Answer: 44.82 (mm)
